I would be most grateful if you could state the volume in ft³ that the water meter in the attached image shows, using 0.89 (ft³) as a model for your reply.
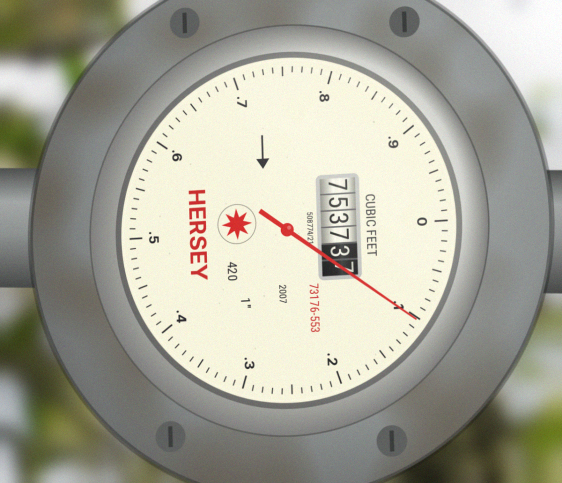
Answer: 753737.10 (ft³)
